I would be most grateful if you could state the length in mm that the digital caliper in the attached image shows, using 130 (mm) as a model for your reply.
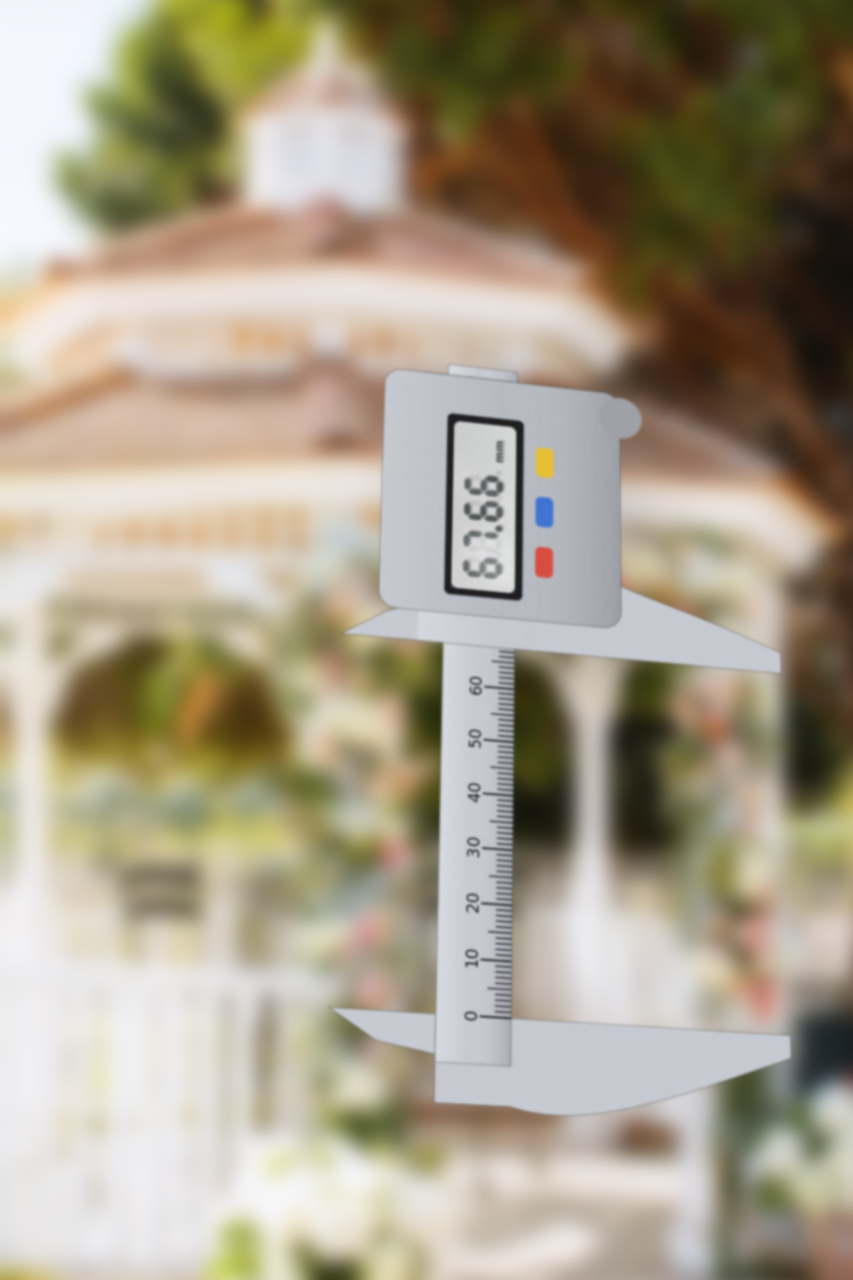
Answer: 67.66 (mm)
